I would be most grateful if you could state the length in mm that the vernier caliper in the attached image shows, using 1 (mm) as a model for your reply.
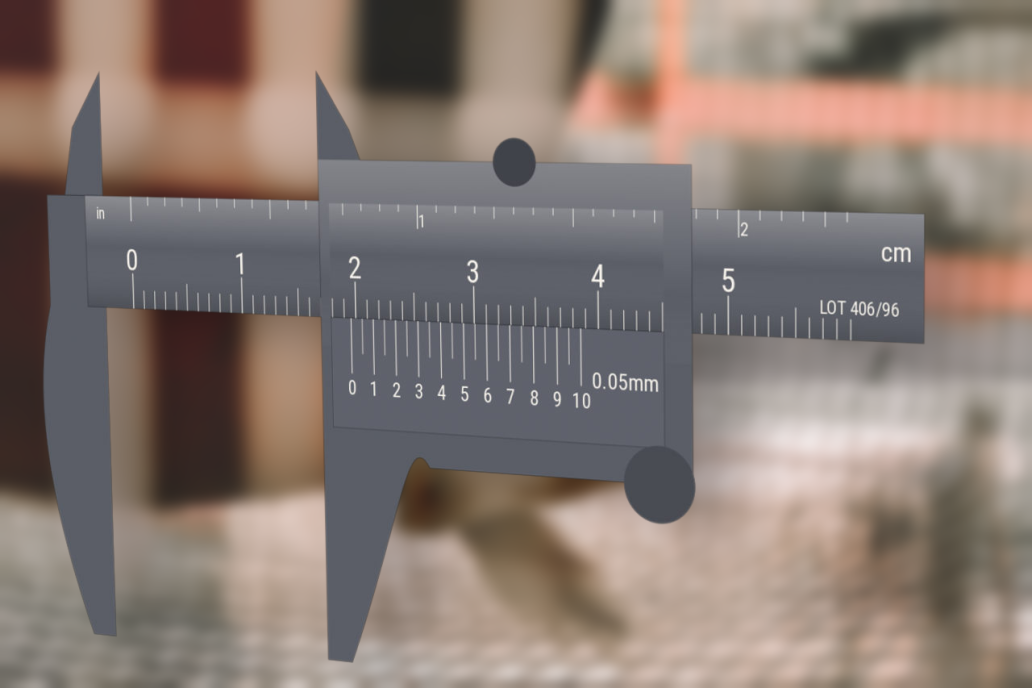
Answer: 19.6 (mm)
